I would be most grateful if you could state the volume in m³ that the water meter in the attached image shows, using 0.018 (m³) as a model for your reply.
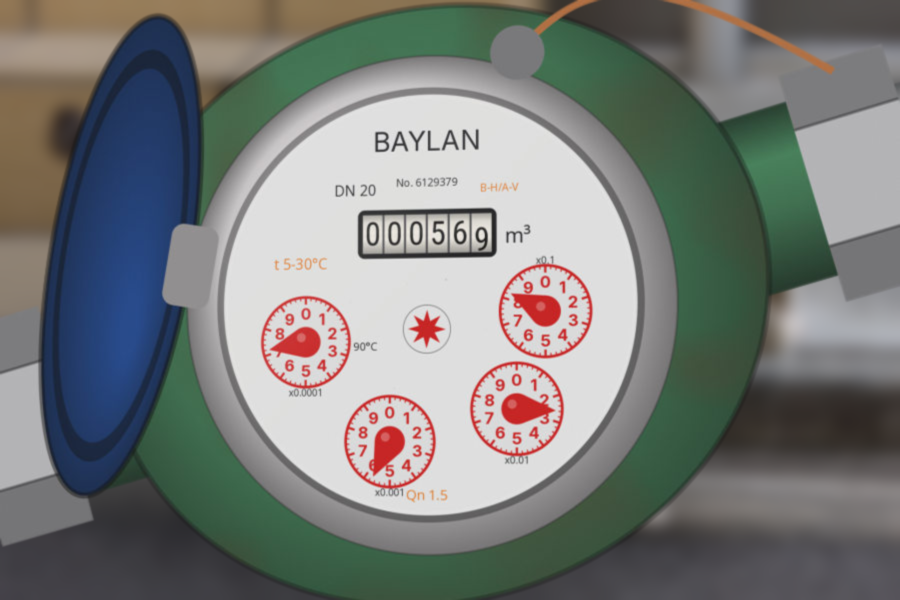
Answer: 568.8257 (m³)
